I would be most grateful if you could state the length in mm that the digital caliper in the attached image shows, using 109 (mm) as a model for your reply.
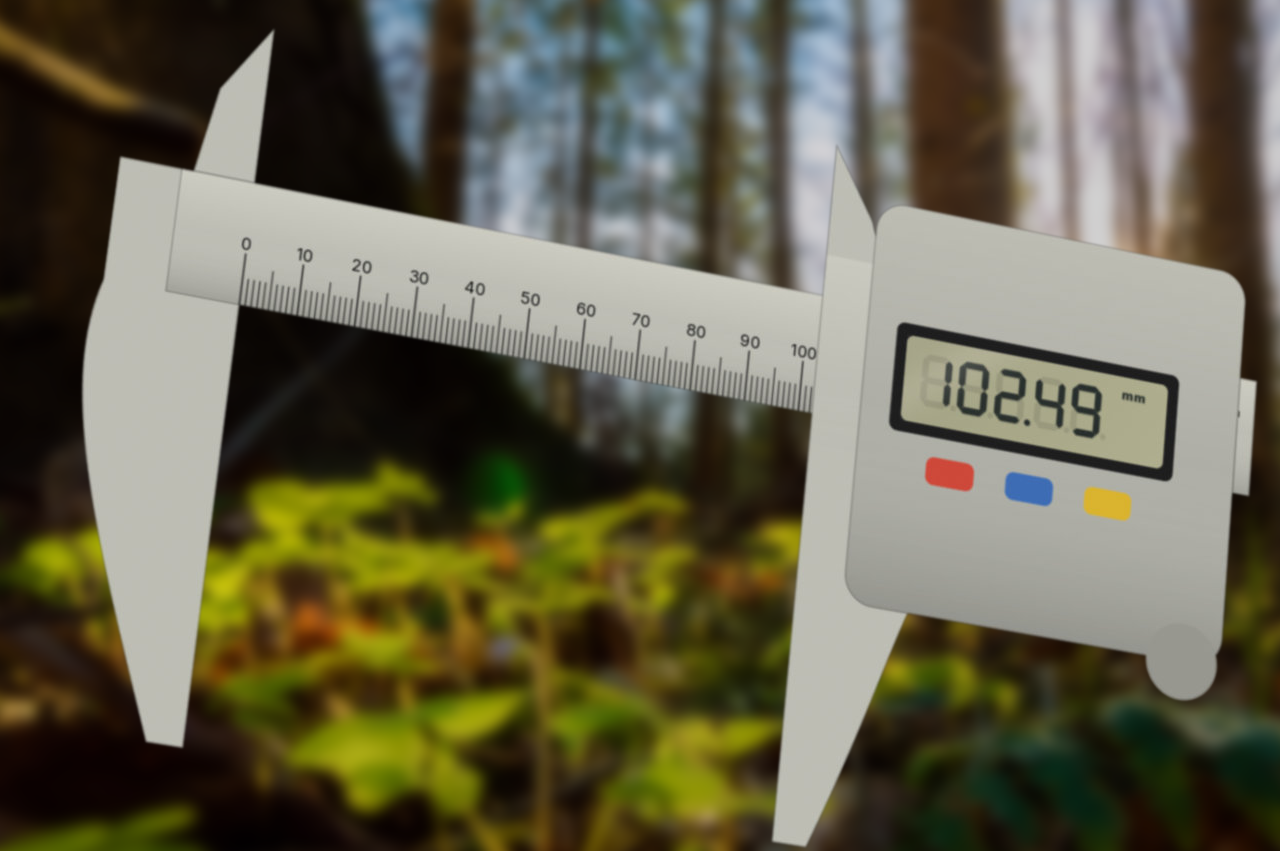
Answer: 102.49 (mm)
